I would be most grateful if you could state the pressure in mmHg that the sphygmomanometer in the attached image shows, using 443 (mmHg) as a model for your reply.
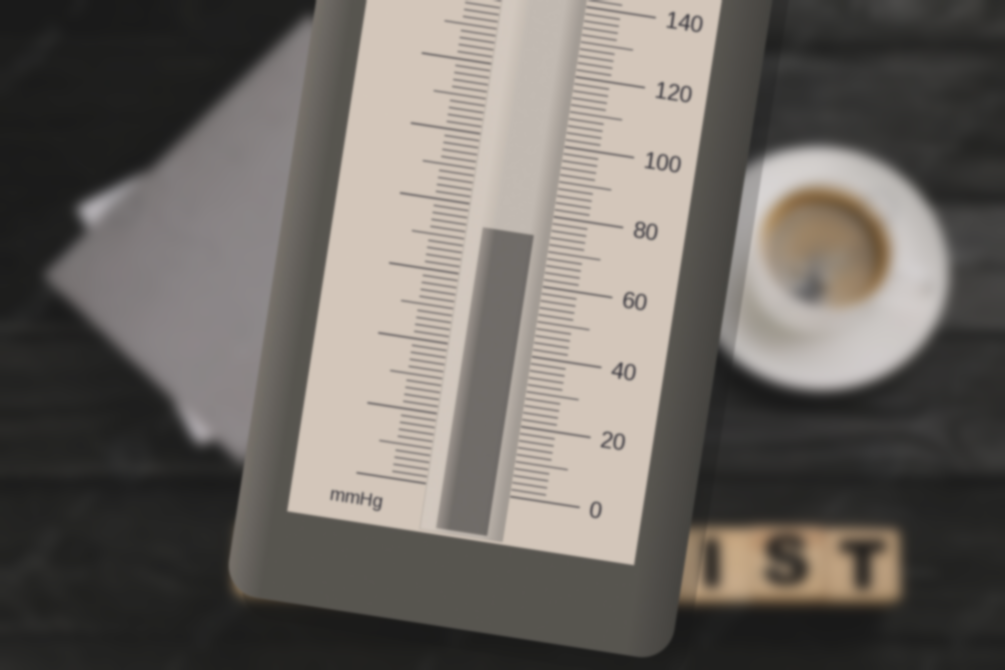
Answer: 74 (mmHg)
